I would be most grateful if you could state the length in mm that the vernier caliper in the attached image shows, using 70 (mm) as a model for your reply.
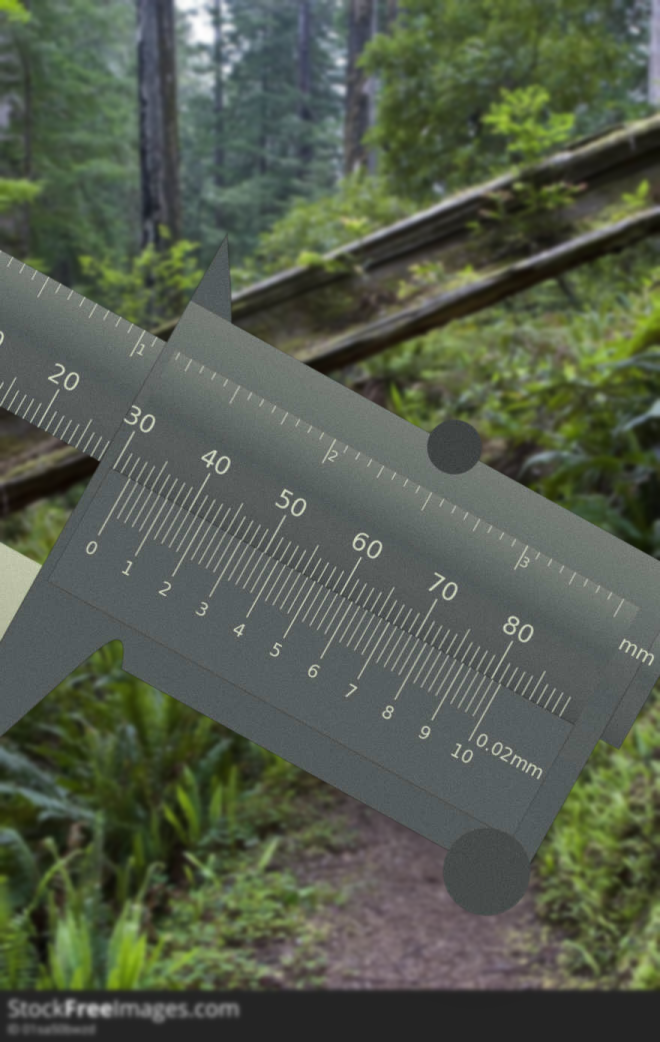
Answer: 32.2 (mm)
